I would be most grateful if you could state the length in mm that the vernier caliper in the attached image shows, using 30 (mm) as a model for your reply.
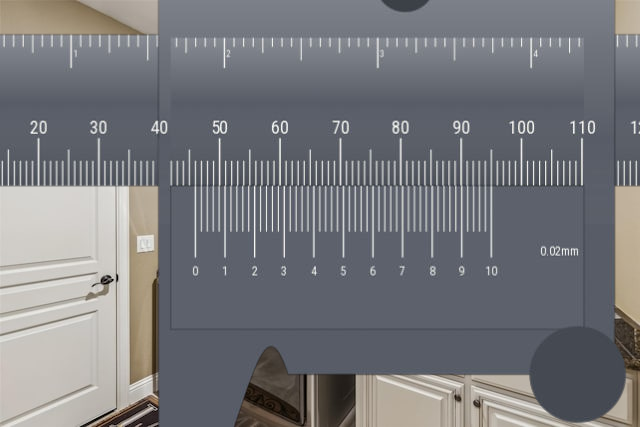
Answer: 46.0 (mm)
